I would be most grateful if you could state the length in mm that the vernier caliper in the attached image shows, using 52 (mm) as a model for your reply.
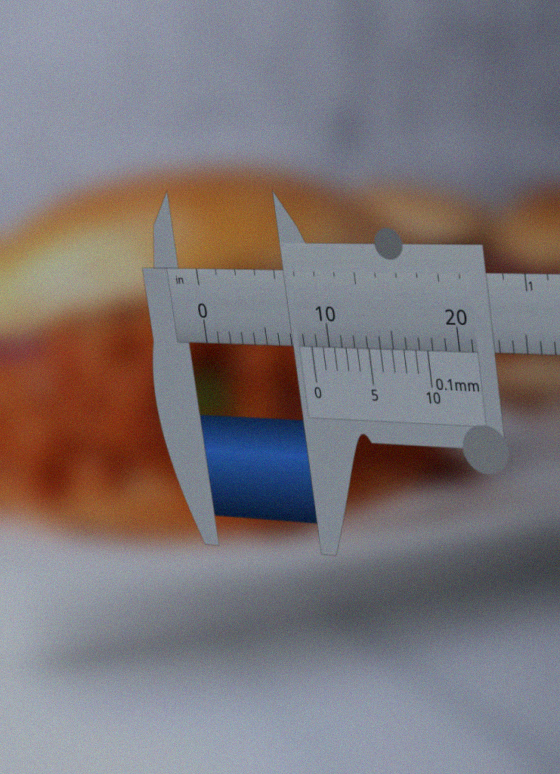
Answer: 8.6 (mm)
